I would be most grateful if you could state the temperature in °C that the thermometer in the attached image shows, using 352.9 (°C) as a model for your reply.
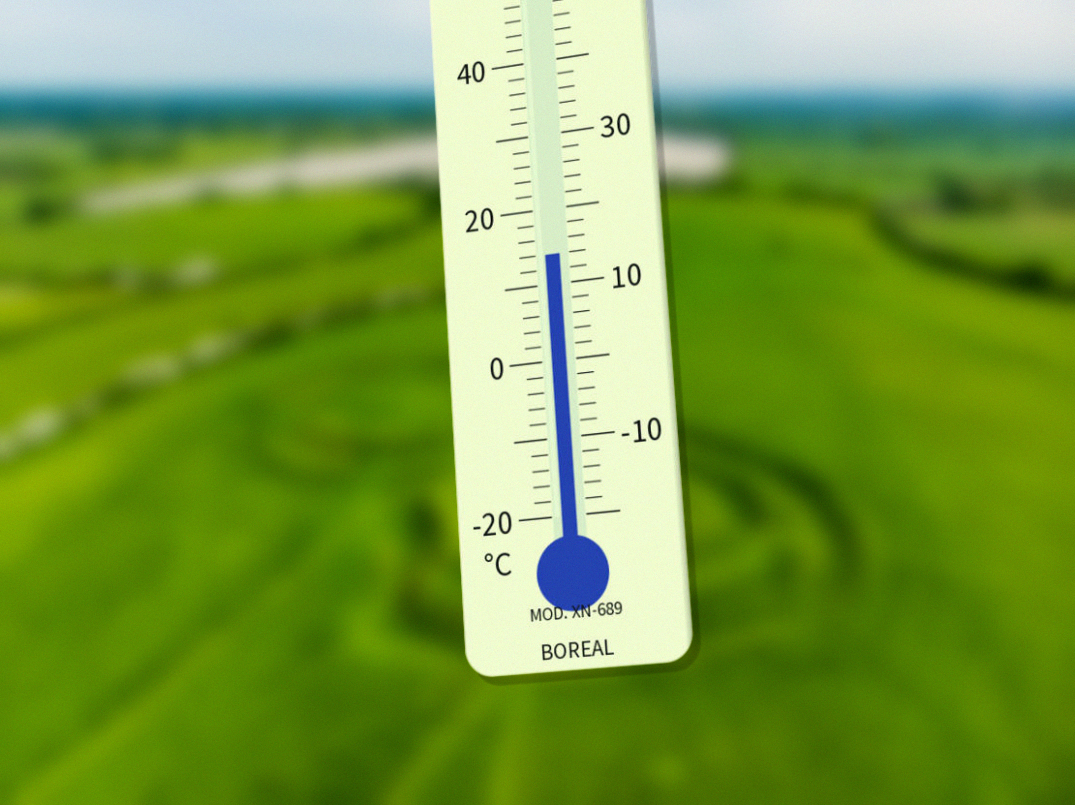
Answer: 14 (°C)
